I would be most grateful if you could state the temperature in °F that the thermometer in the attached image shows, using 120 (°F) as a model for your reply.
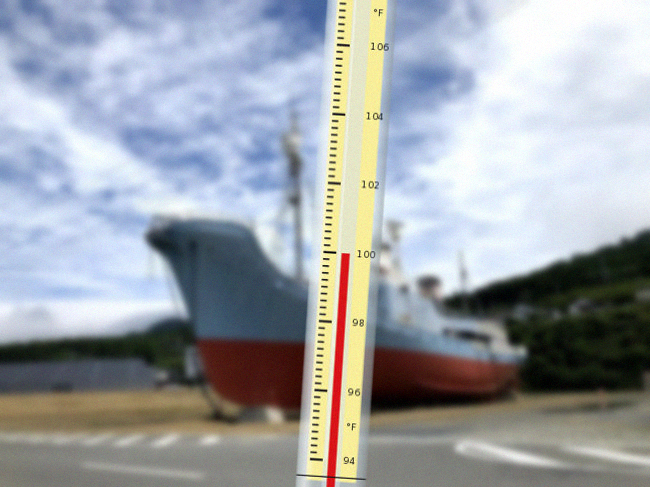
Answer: 100 (°F)
